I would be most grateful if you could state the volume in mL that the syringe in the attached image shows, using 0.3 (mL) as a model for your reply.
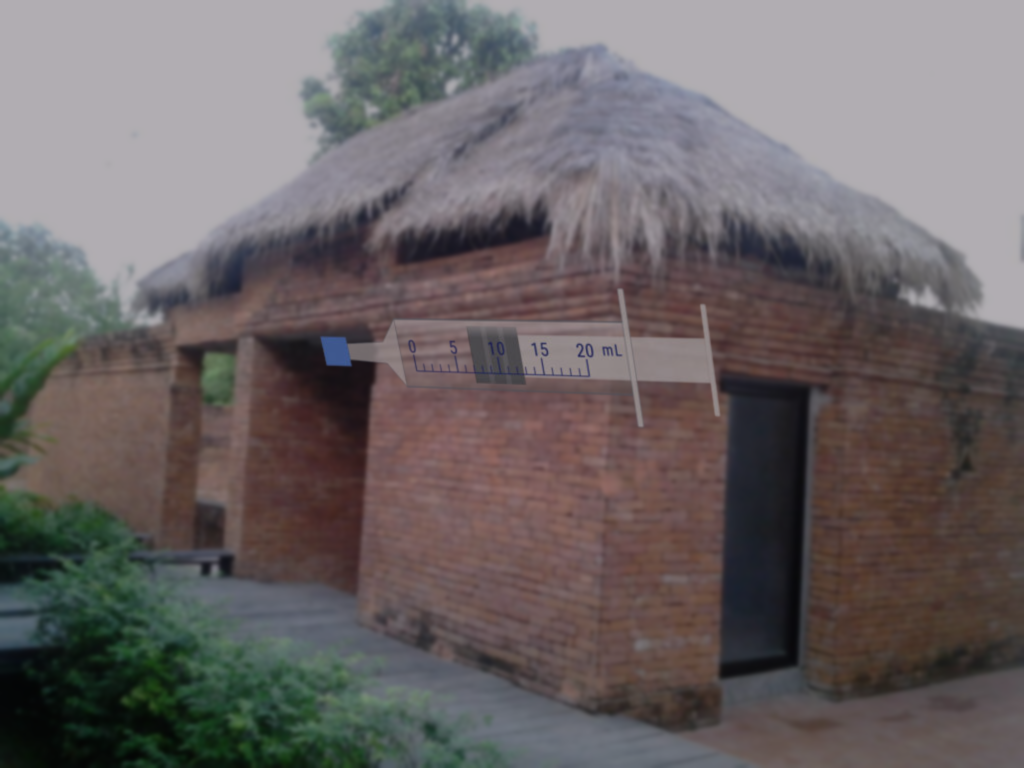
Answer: 7 (mL)
